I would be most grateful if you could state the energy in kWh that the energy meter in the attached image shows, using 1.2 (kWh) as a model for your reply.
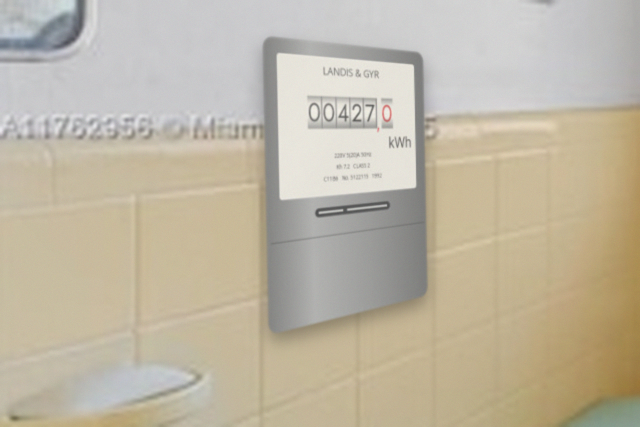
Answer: 427.0 (kWh)
